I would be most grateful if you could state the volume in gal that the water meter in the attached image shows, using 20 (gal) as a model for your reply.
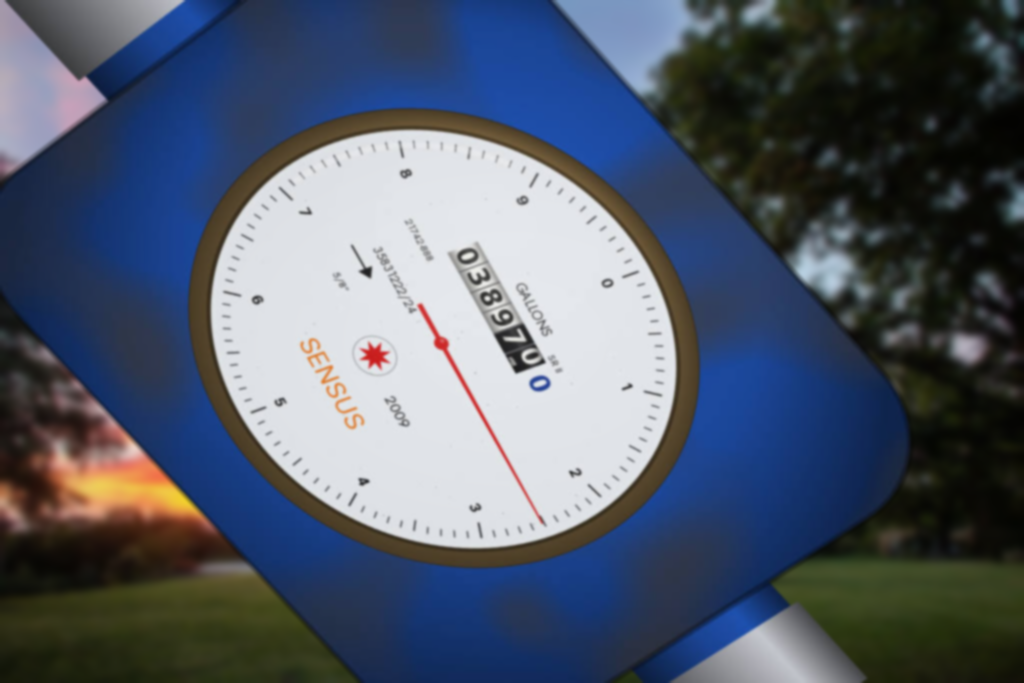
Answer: 389702.5 (gal)
